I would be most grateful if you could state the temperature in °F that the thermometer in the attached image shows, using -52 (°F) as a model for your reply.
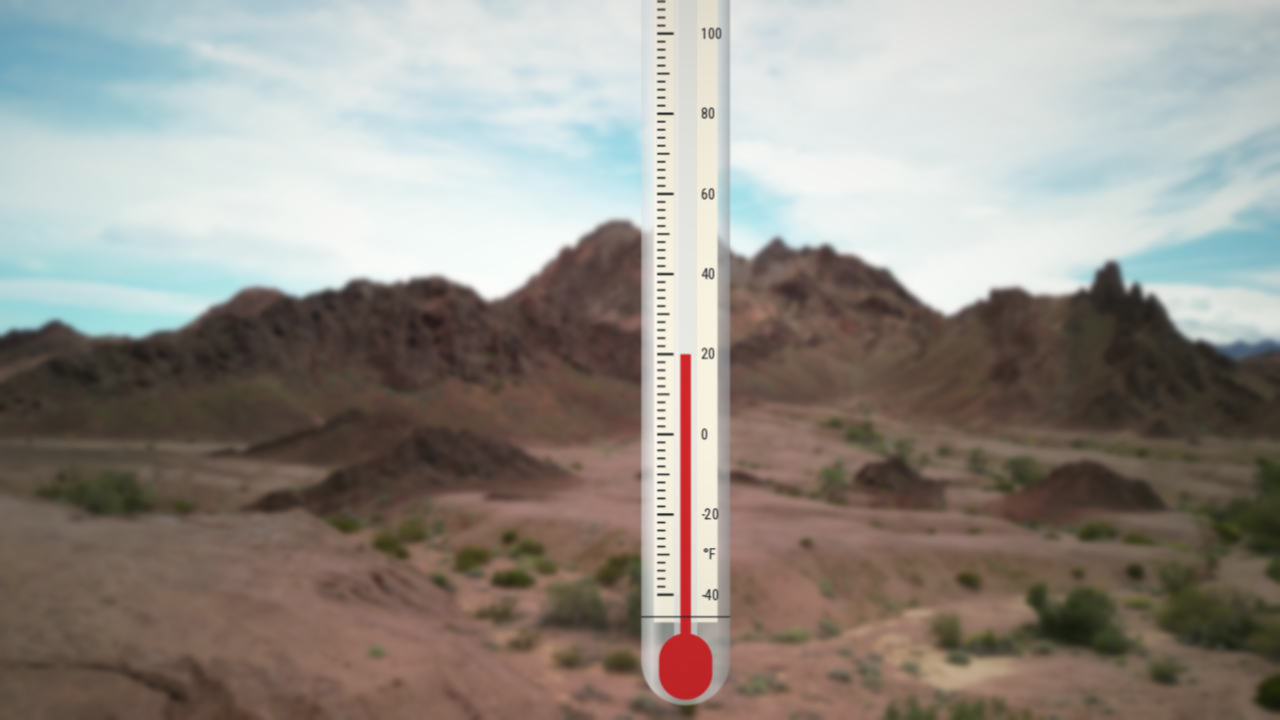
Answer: 20 (°F)
